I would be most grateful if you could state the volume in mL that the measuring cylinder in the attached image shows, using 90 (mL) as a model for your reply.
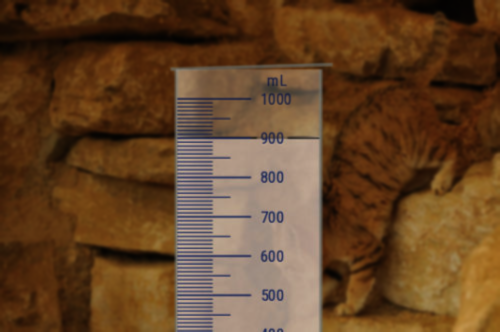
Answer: 900 (mL)
